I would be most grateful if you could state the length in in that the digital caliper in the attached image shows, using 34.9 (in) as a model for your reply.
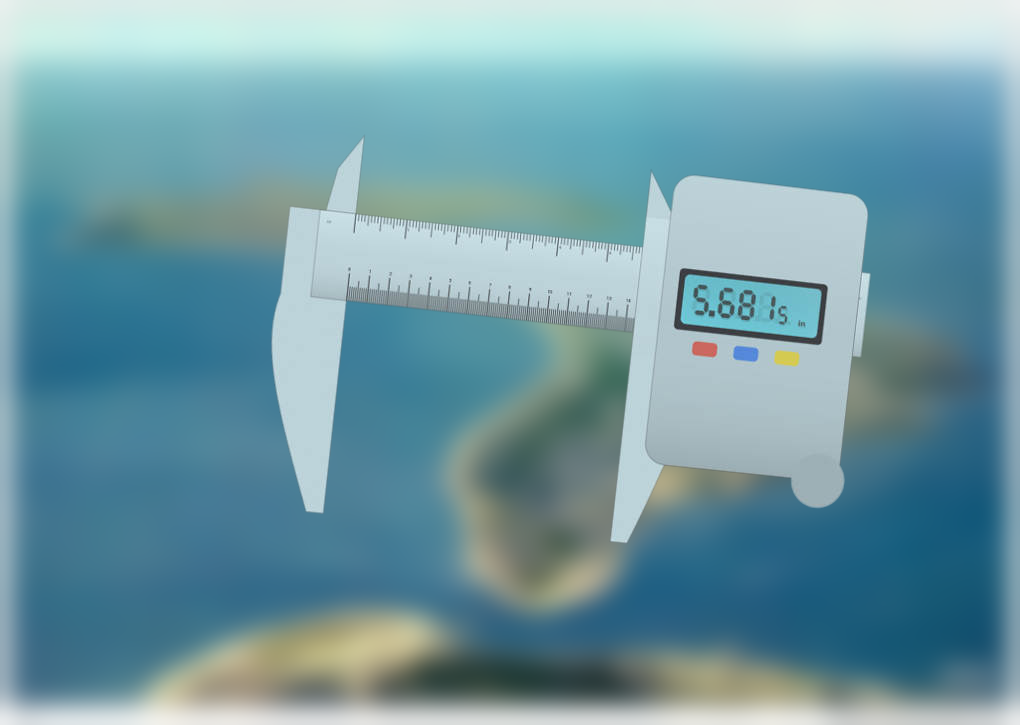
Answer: 5.6815 (in)
